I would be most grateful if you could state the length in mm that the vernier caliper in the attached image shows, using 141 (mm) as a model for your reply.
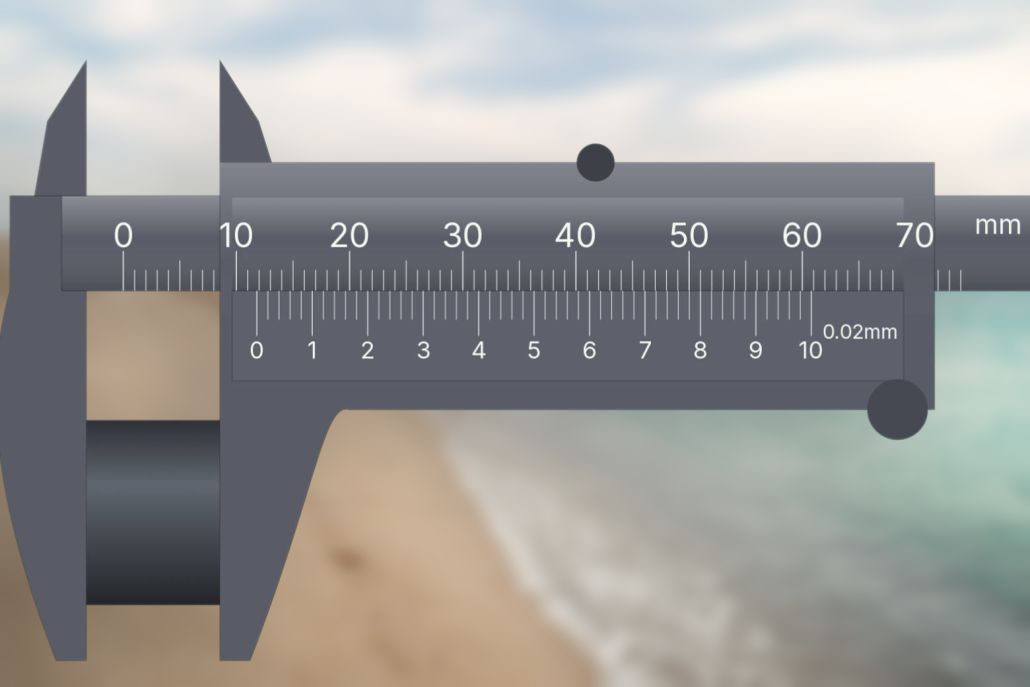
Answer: 11.8 (mm)
